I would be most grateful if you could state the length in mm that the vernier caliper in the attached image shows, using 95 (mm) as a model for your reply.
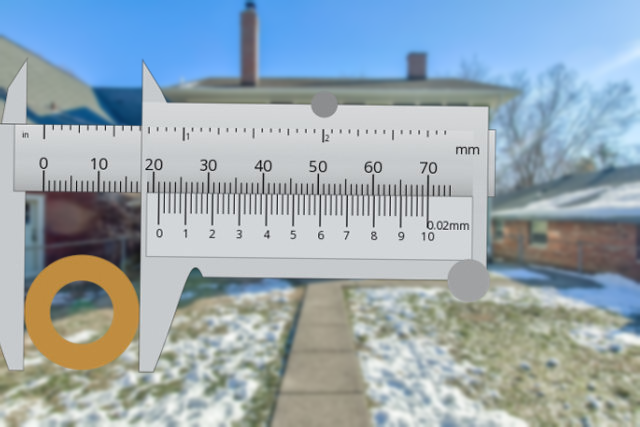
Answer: 21.0 (mm)
